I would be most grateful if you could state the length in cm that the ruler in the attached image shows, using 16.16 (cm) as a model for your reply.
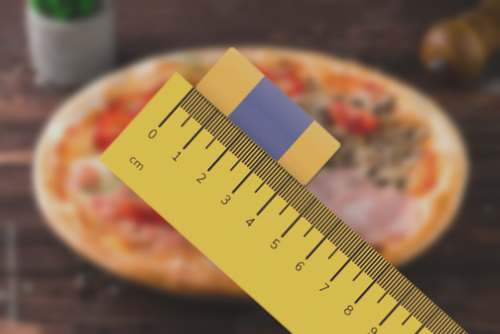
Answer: 4.5 (cm)
